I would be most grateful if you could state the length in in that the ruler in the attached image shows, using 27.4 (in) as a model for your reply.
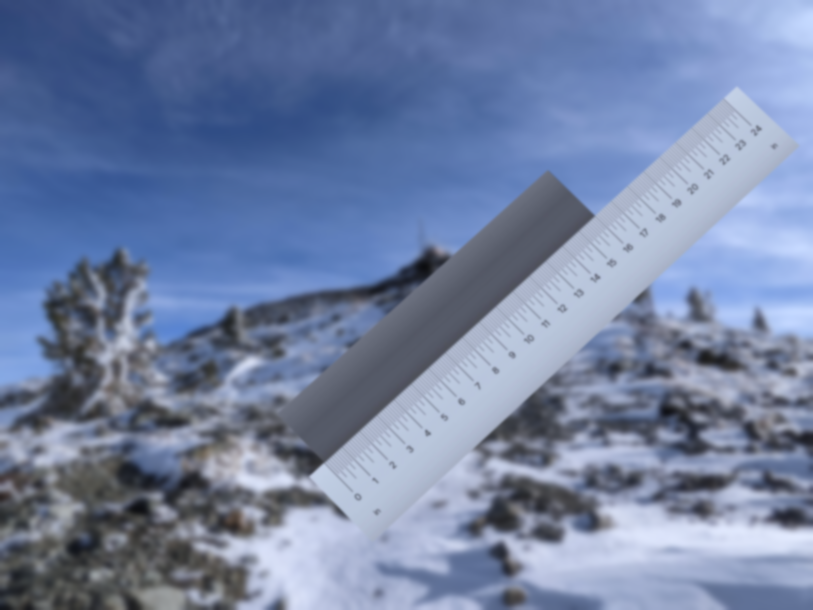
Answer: 16 (in)
